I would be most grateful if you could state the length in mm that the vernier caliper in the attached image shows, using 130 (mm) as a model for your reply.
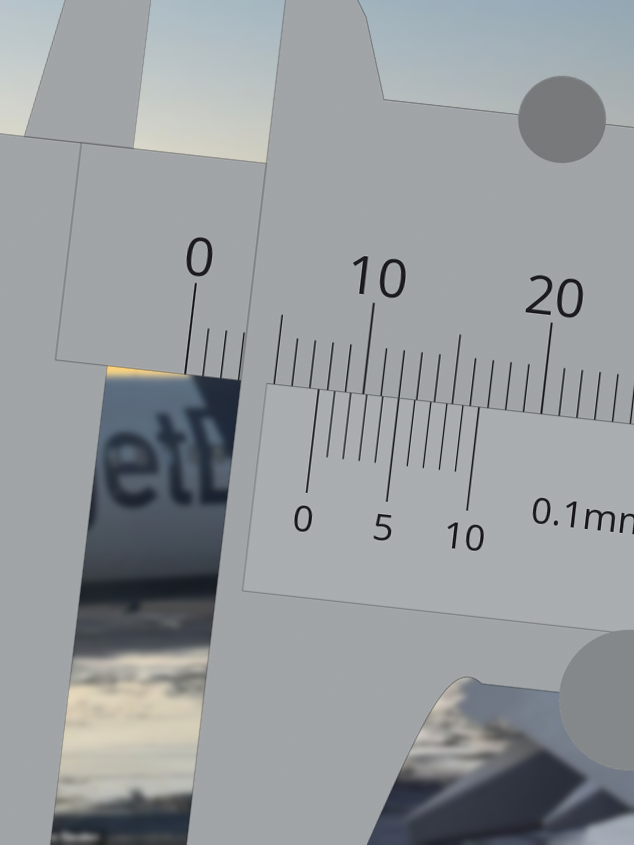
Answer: 7.5 (mm)
